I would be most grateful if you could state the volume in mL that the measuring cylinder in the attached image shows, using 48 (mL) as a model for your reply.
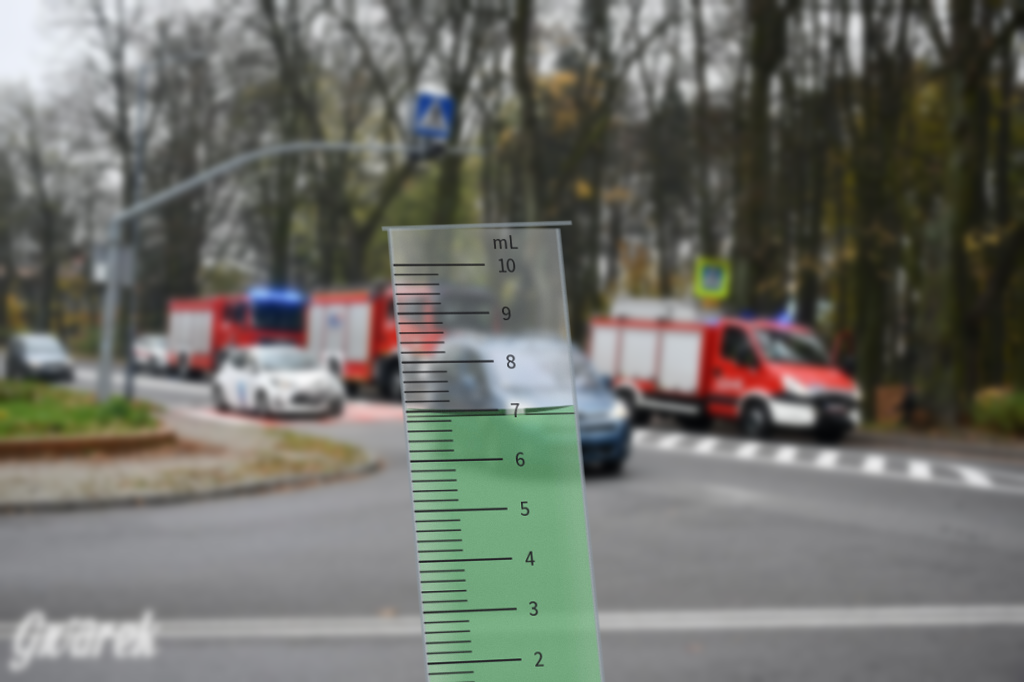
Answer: 6.9 (mL)
